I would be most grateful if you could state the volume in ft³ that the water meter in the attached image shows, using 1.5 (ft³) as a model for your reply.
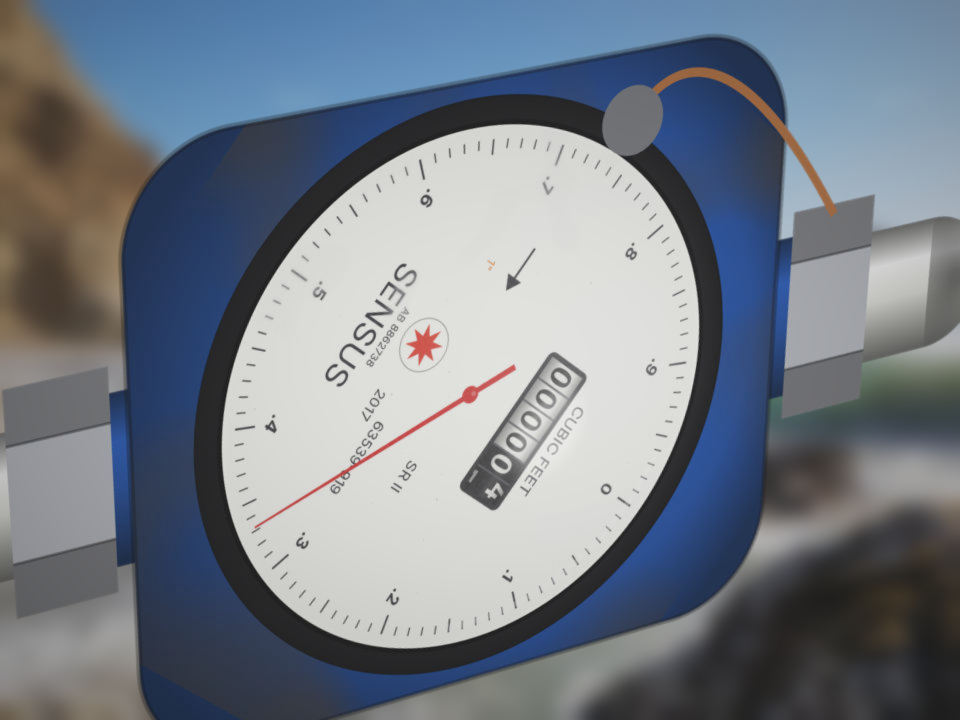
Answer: 4.33 (ft³)
